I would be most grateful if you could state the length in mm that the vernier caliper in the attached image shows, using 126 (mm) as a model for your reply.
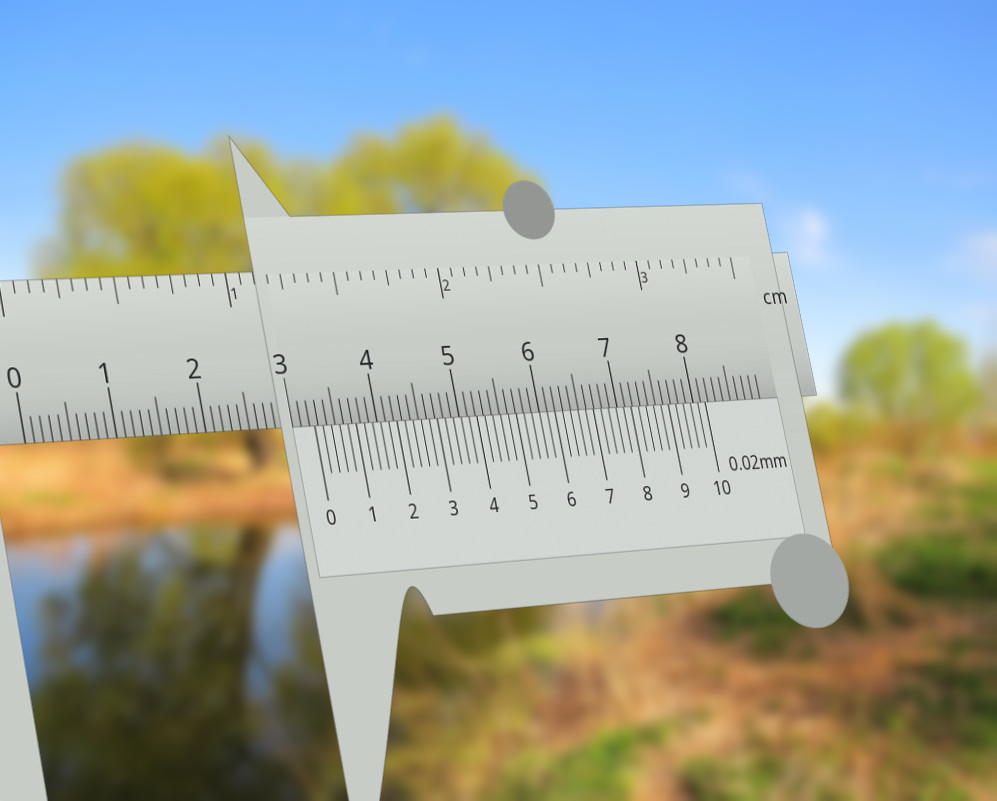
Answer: 32.6 (mm)
